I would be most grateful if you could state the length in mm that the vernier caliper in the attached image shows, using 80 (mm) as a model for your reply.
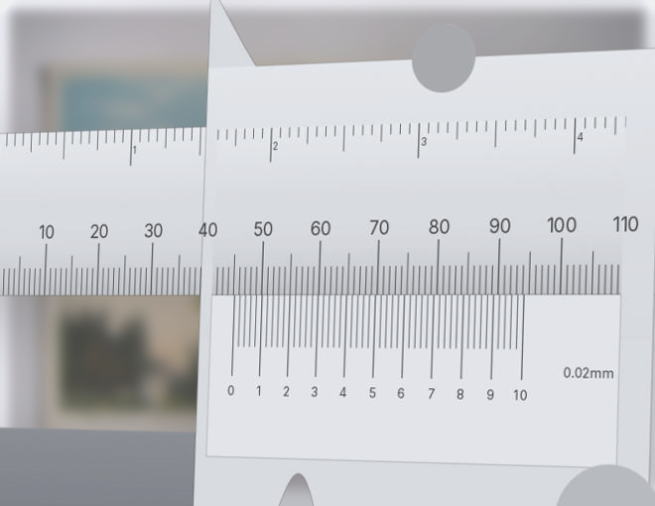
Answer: 45.2 (mm)
